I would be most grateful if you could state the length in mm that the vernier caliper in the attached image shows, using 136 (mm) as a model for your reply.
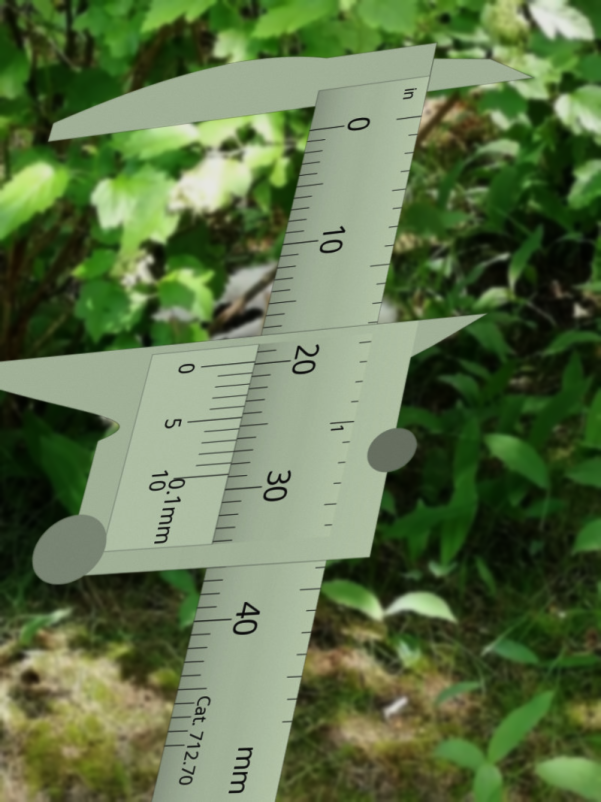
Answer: 19.8 (mm)
